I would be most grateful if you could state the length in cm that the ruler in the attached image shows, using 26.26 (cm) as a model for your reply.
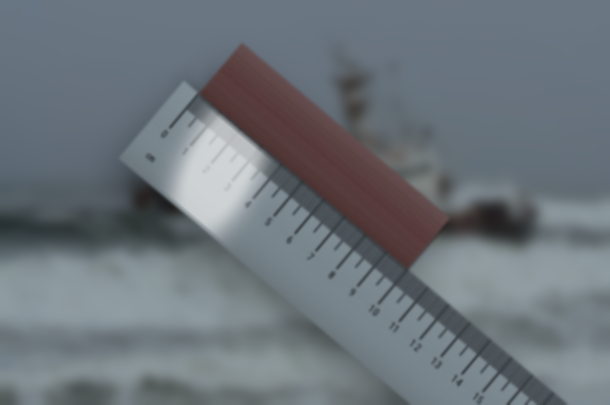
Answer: 10 (cm)
